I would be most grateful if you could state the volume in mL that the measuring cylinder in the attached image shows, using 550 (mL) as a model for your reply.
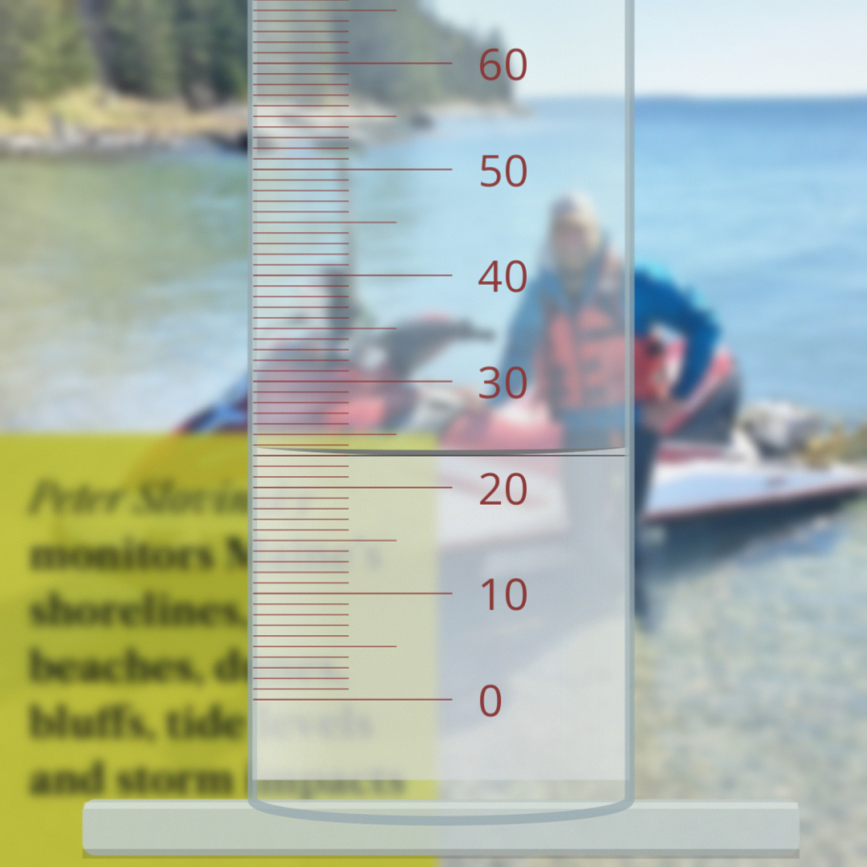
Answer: 23 (mL)
